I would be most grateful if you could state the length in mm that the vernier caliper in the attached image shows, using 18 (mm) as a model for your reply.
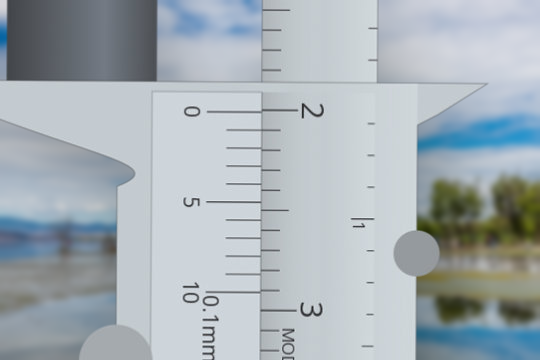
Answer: 20.1 (mm)
